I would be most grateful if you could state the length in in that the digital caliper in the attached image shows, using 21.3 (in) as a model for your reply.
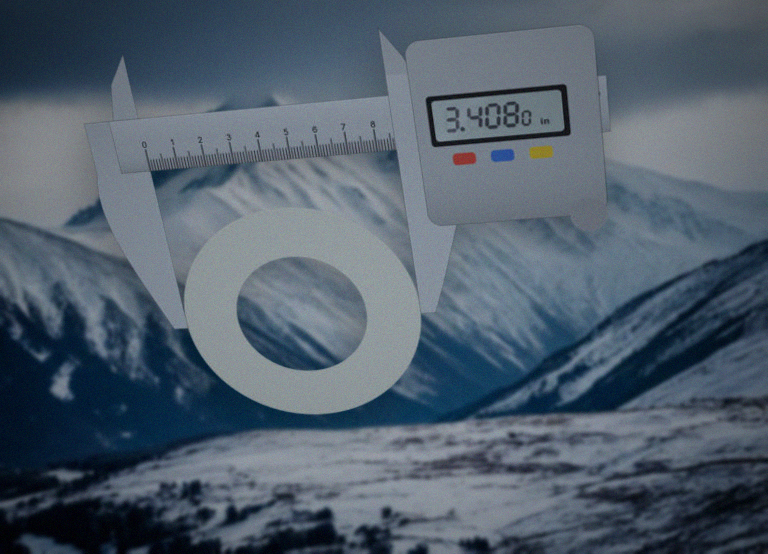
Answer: 3.4080 (in)
